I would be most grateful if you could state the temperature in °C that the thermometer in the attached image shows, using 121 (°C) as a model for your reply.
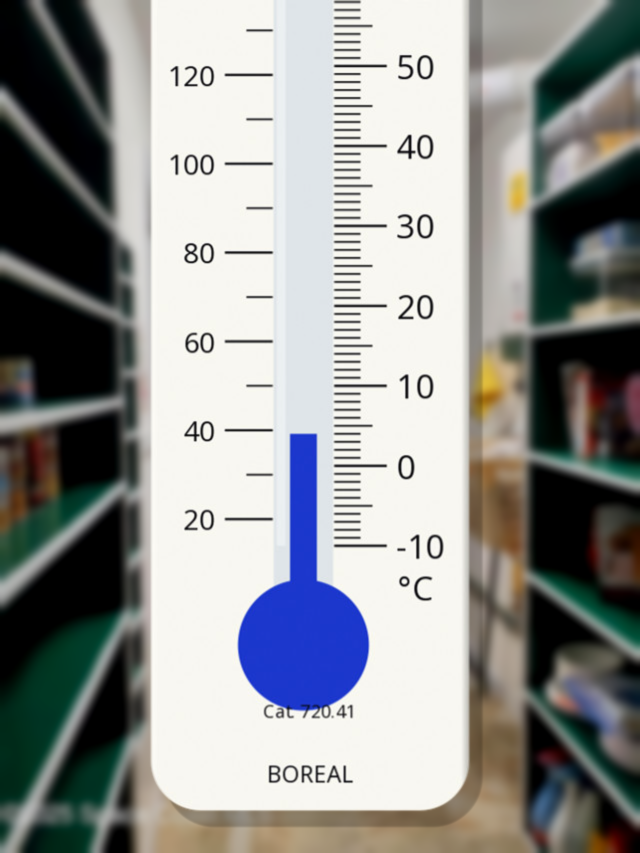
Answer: 4 (°C)
